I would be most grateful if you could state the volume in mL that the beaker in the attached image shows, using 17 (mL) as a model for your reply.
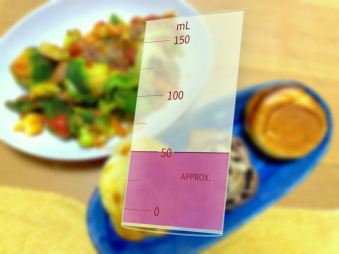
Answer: 50 (mL)
